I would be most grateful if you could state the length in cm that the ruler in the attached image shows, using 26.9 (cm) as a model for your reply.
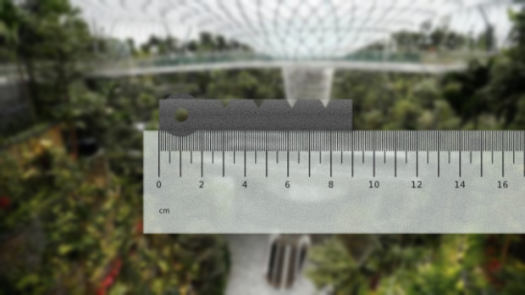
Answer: 9 (cm)
